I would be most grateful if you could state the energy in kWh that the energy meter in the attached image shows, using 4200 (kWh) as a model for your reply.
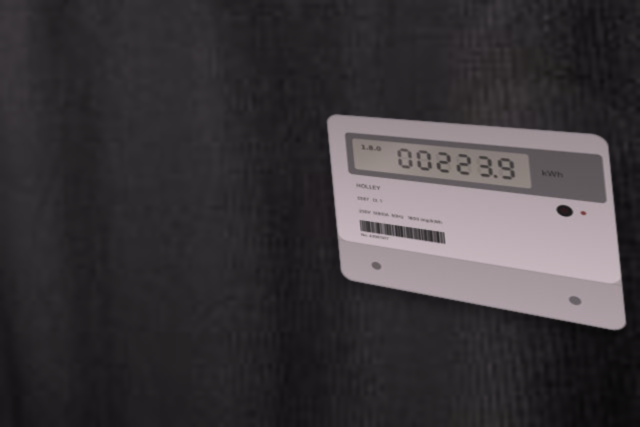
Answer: 223.9 (kWh)
